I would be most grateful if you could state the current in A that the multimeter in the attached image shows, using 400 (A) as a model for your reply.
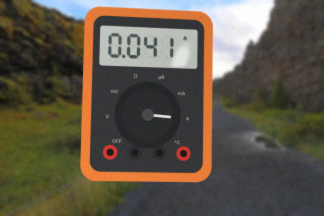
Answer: 0.041 (A)
